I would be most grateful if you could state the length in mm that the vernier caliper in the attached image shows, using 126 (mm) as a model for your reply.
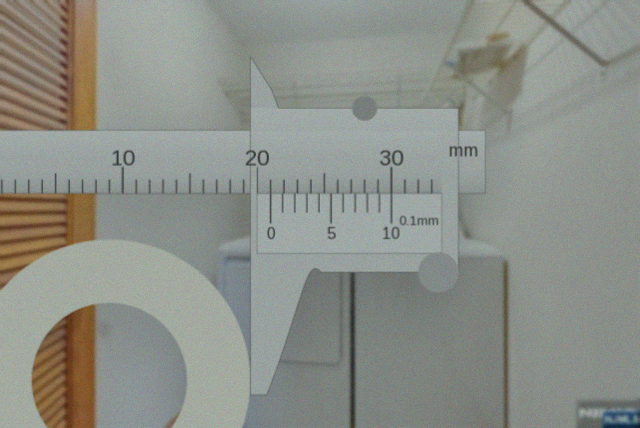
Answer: 21.0 (mm)
